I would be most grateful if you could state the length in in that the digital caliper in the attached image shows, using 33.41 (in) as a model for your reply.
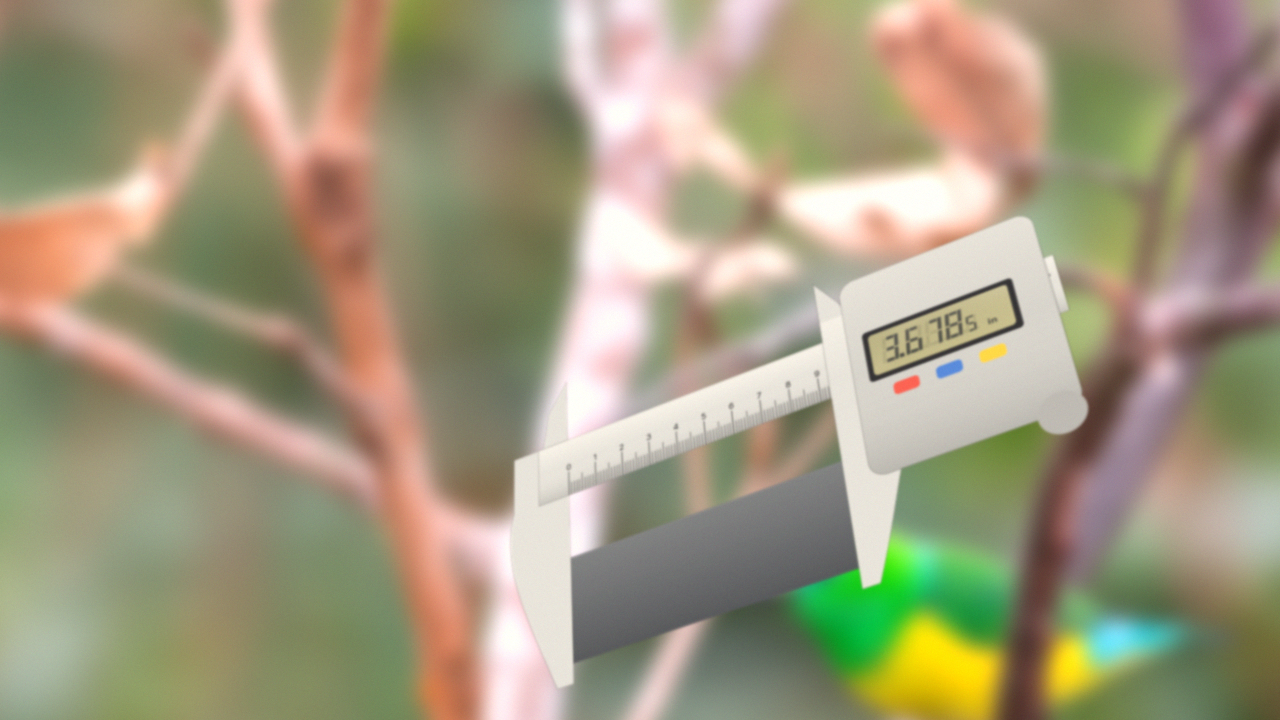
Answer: 3.6785 (in)
